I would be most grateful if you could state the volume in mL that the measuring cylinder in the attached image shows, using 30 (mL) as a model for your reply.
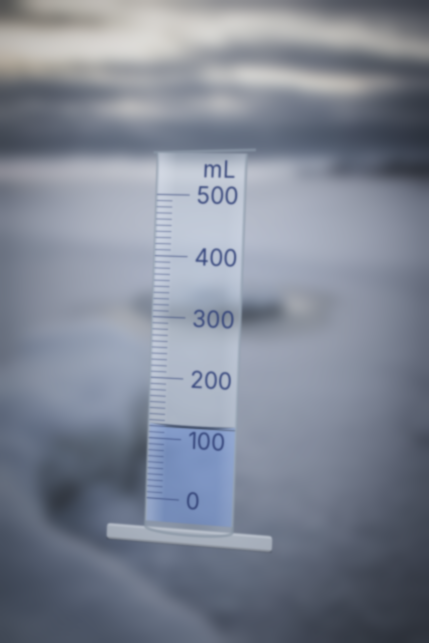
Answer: 120 (mL)
